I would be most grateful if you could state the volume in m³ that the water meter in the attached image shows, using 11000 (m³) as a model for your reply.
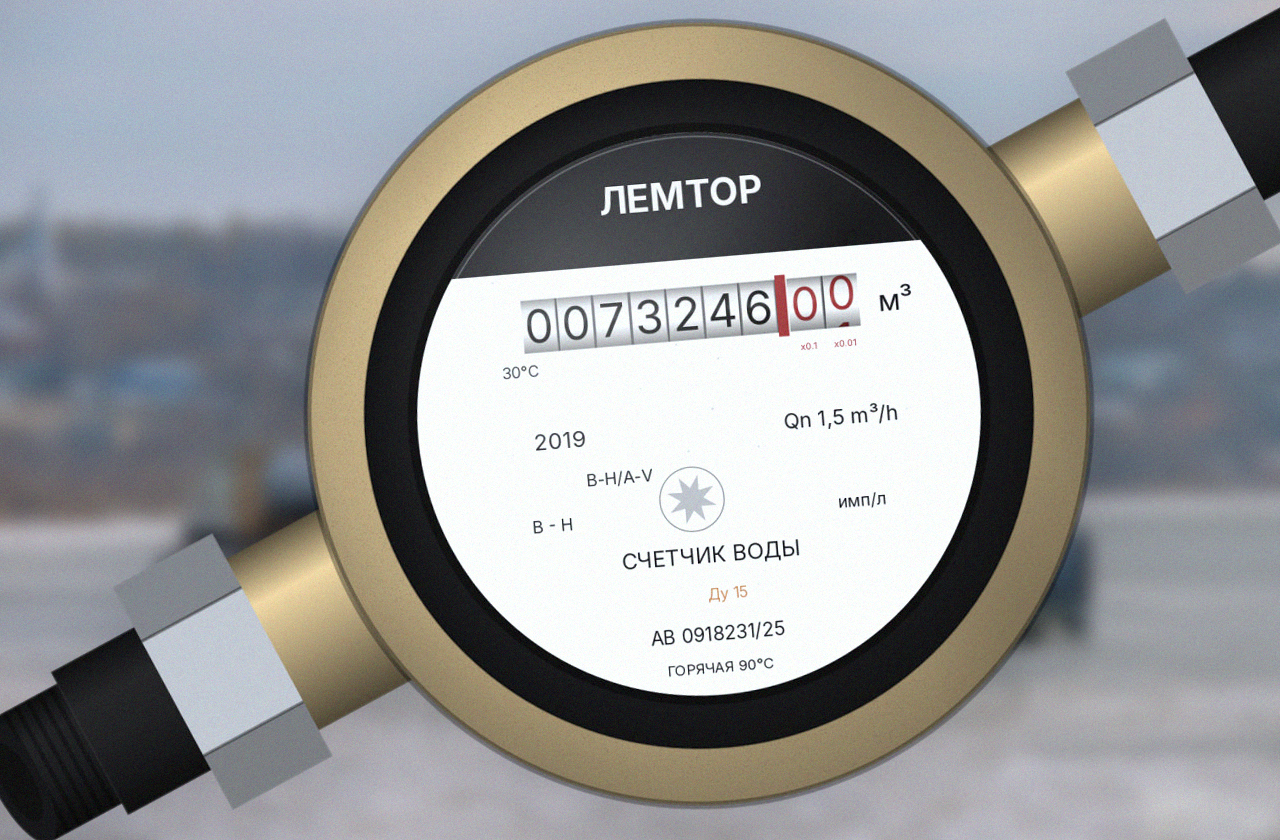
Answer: 73246.00 (m³)
